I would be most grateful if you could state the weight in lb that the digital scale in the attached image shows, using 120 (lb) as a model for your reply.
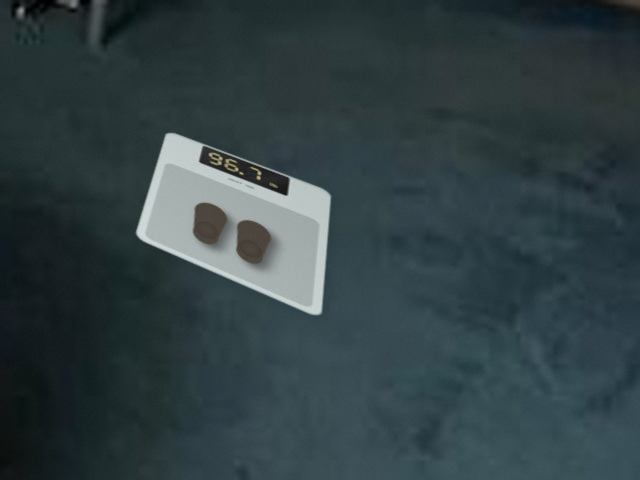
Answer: 96.7 (lb)
